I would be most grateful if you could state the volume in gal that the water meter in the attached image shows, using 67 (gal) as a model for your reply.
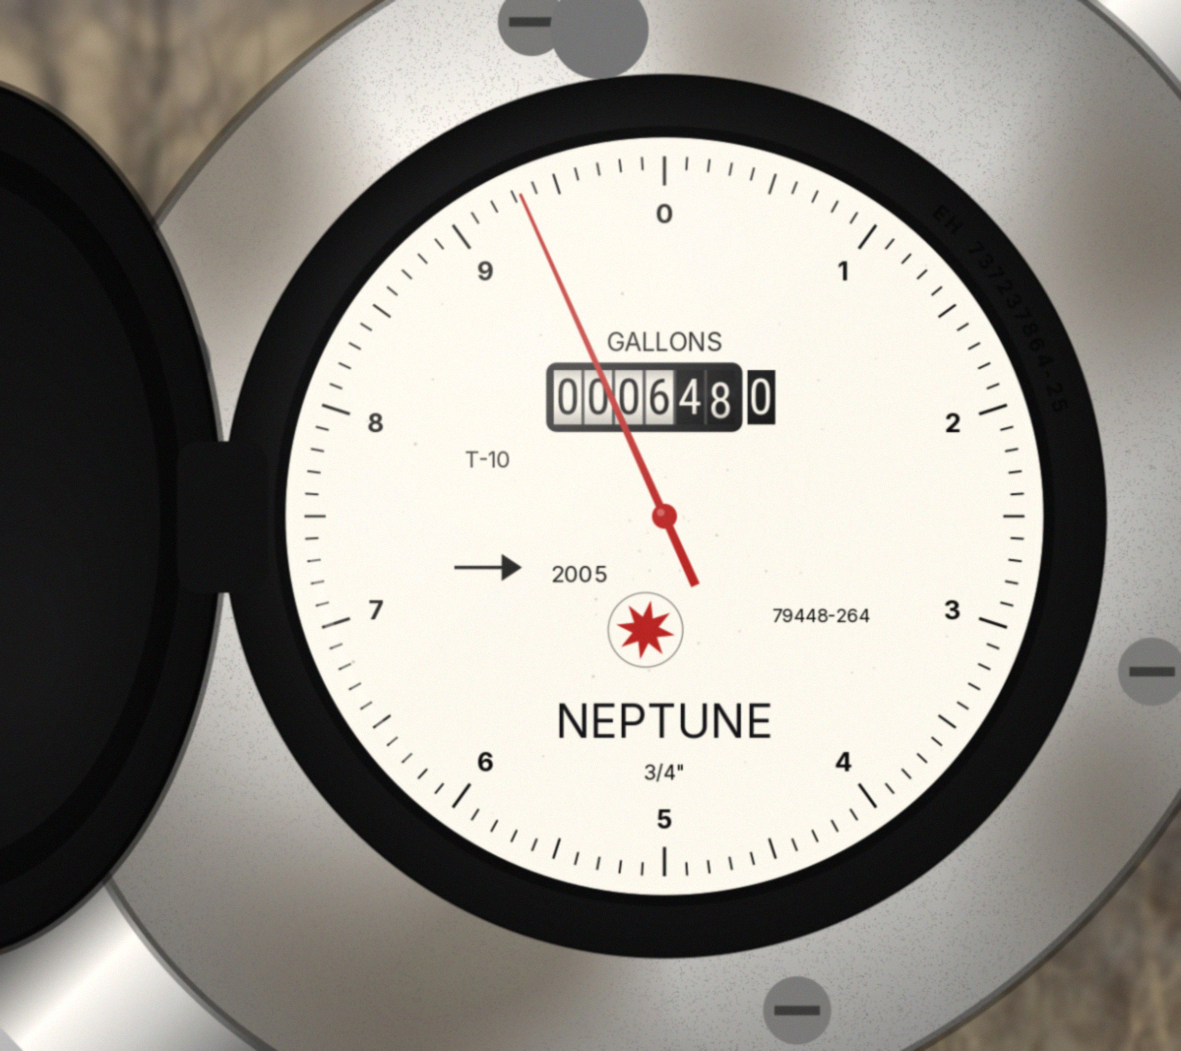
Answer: 6479.3 (gal)
